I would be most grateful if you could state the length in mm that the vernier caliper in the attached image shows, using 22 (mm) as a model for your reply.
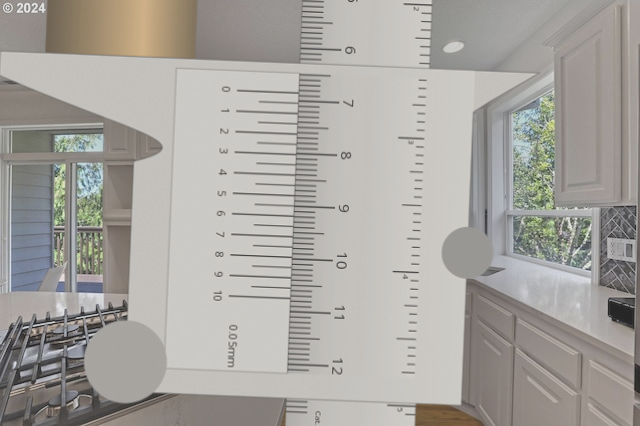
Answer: 68.5 (mm)
